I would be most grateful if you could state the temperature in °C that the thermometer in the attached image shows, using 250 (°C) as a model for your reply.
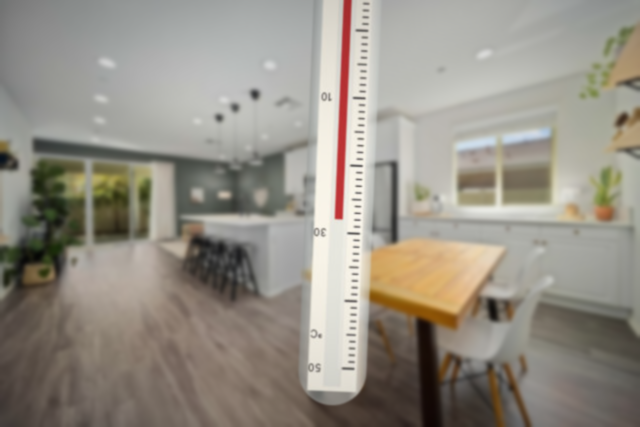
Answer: 28 (°C)
